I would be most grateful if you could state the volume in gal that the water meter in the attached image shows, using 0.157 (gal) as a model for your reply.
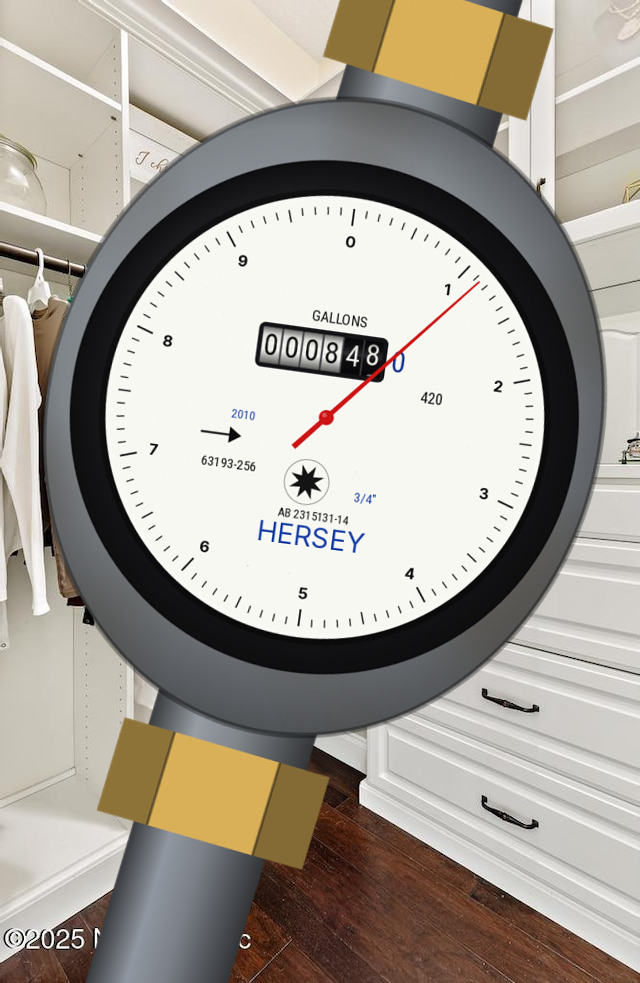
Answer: 8481.1 (gal)
